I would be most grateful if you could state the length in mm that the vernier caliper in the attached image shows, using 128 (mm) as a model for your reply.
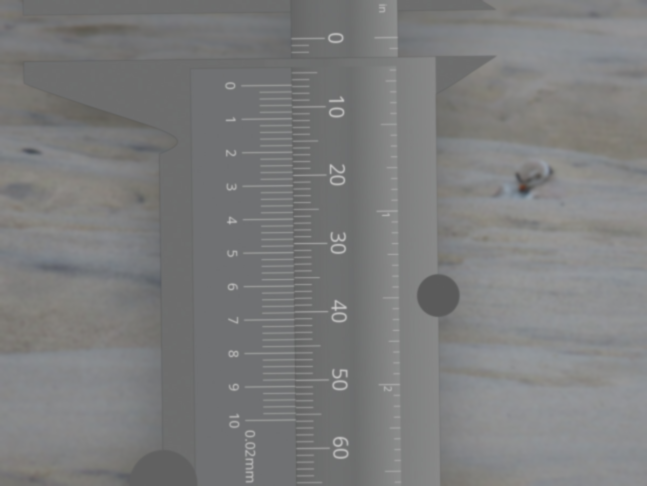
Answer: 6.8 (mm)
